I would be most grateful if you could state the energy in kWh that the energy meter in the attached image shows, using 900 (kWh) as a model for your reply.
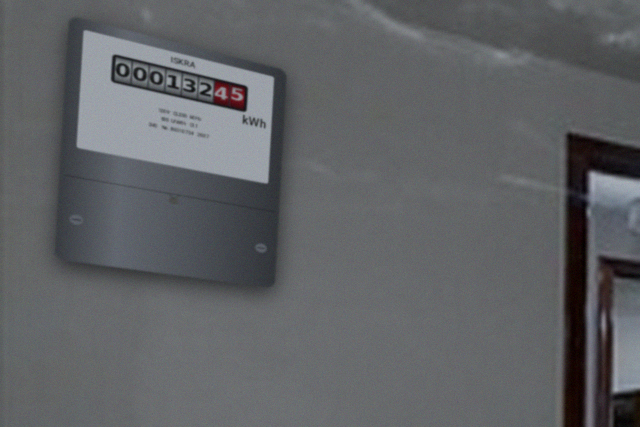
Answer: 132.45 (kWh)
